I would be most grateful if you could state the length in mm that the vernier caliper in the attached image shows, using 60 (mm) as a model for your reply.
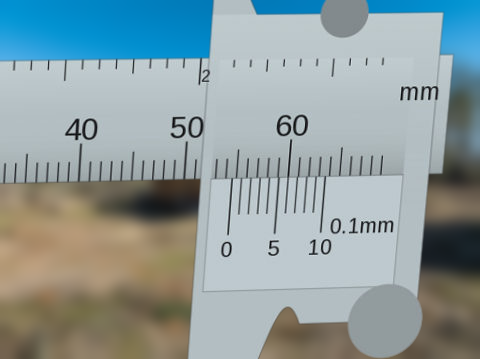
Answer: 54.6 (mm)
